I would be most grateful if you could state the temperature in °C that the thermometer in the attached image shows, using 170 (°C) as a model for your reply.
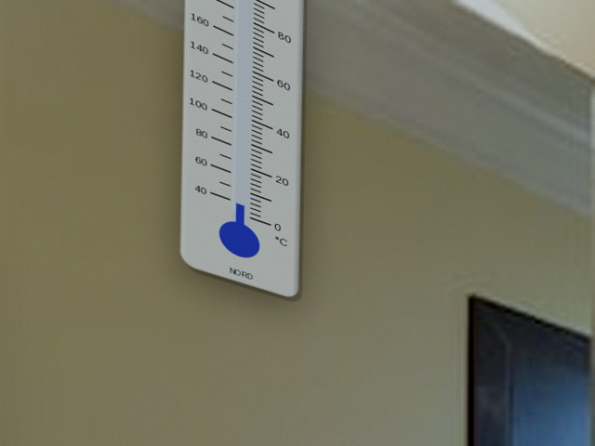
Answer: 4 (°C)
